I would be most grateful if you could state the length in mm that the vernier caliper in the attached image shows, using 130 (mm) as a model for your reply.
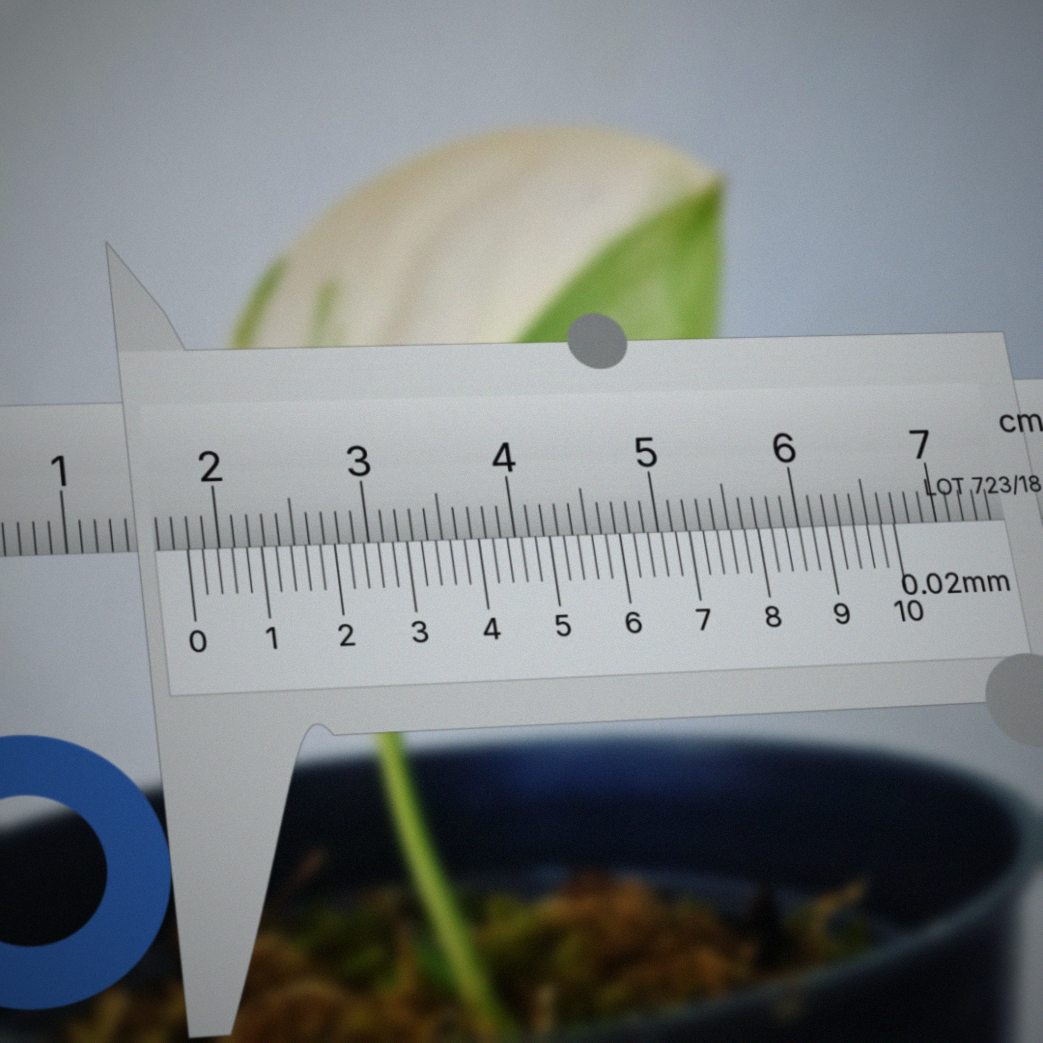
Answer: 17.9 (mm)
